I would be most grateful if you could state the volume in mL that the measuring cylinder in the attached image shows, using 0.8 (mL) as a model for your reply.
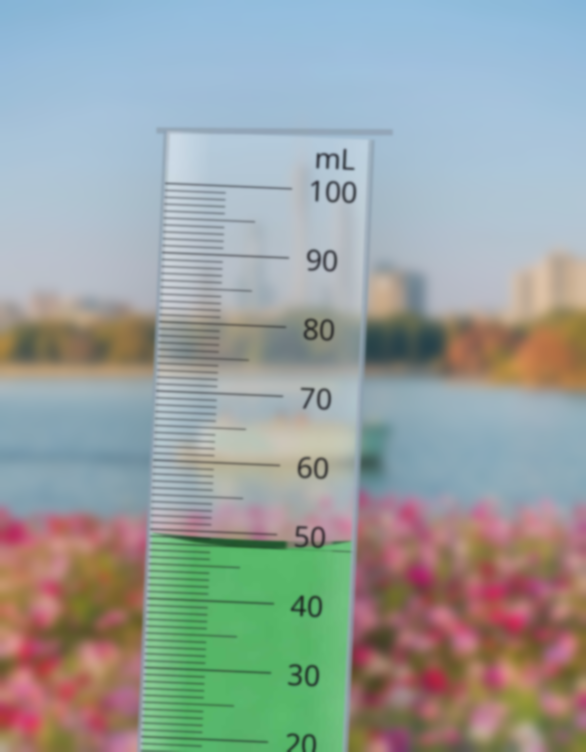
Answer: 48 (mL)
